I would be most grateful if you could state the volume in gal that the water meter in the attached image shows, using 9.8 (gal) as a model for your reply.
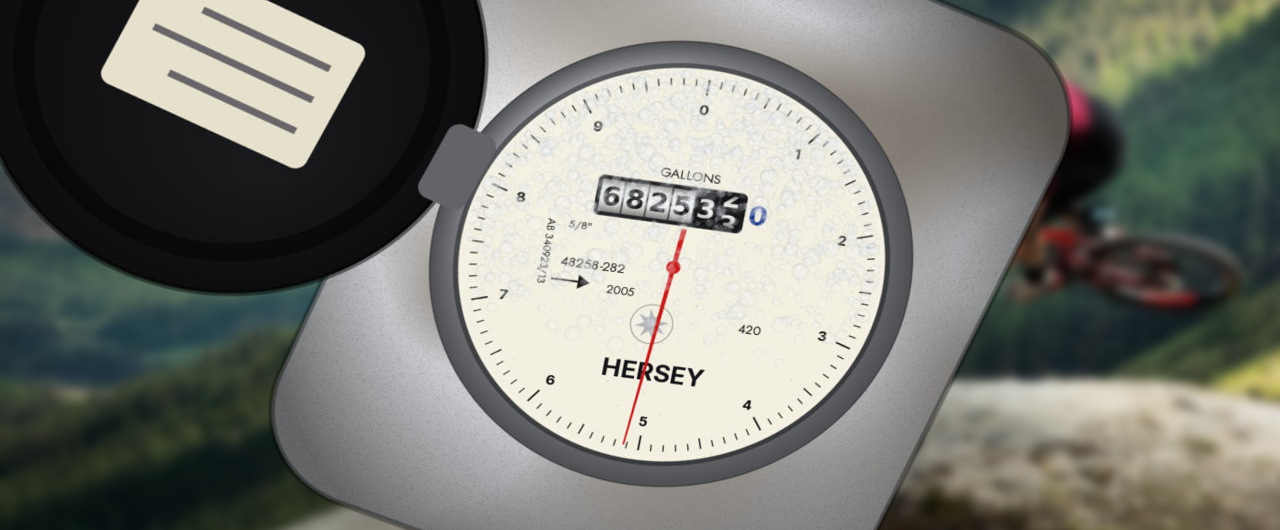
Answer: 6825325.1 (gal)
